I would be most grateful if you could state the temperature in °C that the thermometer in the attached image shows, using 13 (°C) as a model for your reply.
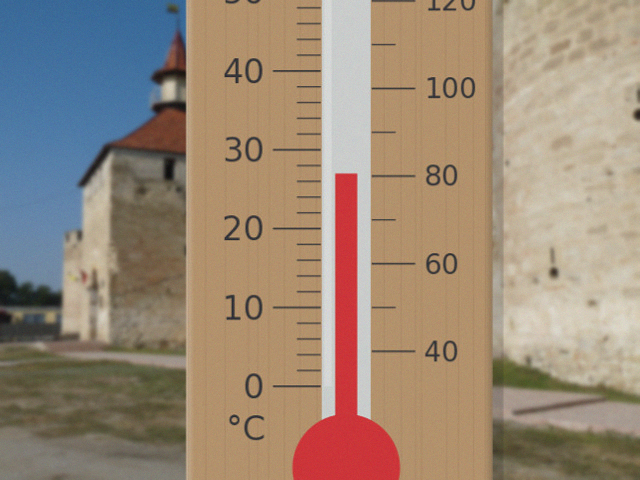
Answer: 27 (°C)
